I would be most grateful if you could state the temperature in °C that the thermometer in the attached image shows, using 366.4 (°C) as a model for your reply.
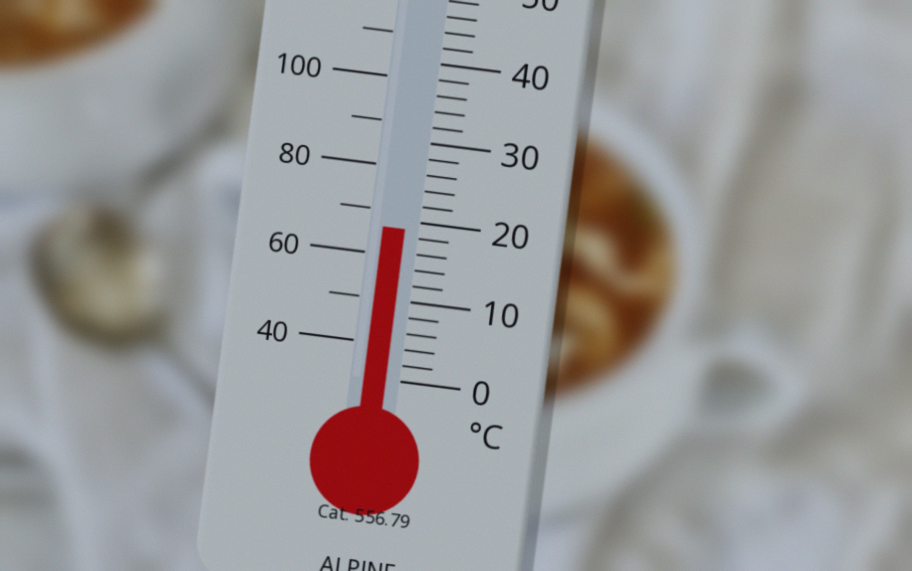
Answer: 19 (°C)
